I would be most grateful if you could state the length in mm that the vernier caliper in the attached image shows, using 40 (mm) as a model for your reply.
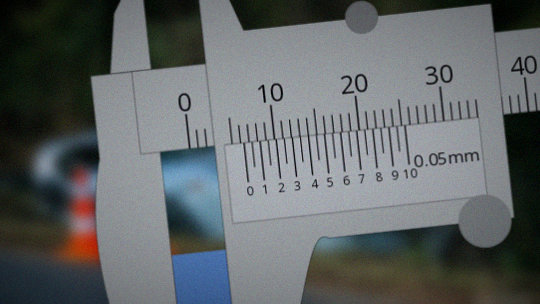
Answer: 6.4 (mm)
